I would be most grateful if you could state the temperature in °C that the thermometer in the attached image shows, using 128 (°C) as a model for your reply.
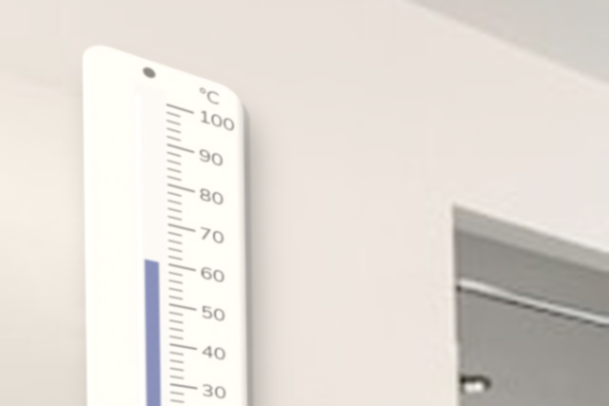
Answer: 60 (°C)
